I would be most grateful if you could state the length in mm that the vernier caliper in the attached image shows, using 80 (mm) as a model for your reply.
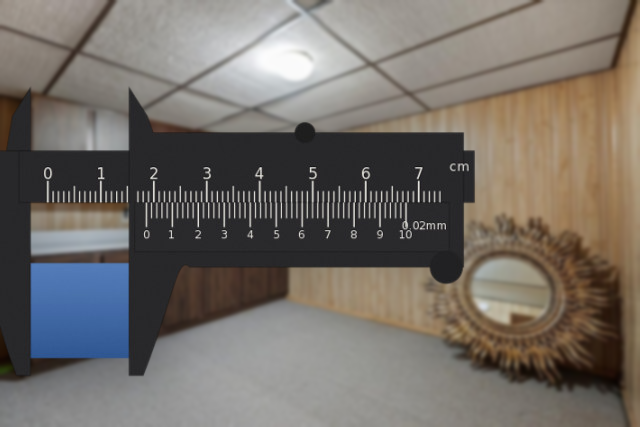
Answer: 18.6 (mm)
